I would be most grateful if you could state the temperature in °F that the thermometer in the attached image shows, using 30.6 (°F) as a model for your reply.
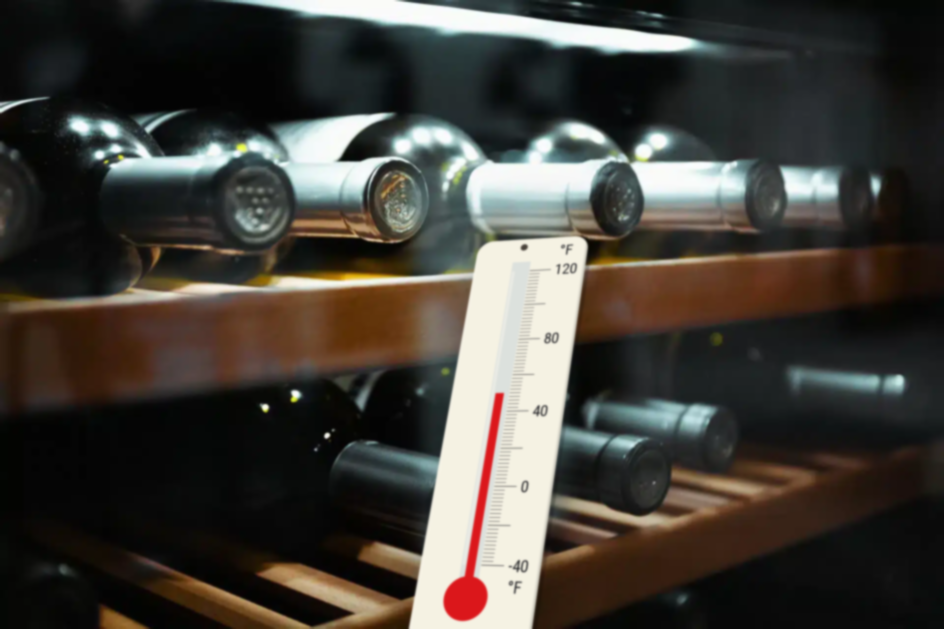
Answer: 50 (°F)
